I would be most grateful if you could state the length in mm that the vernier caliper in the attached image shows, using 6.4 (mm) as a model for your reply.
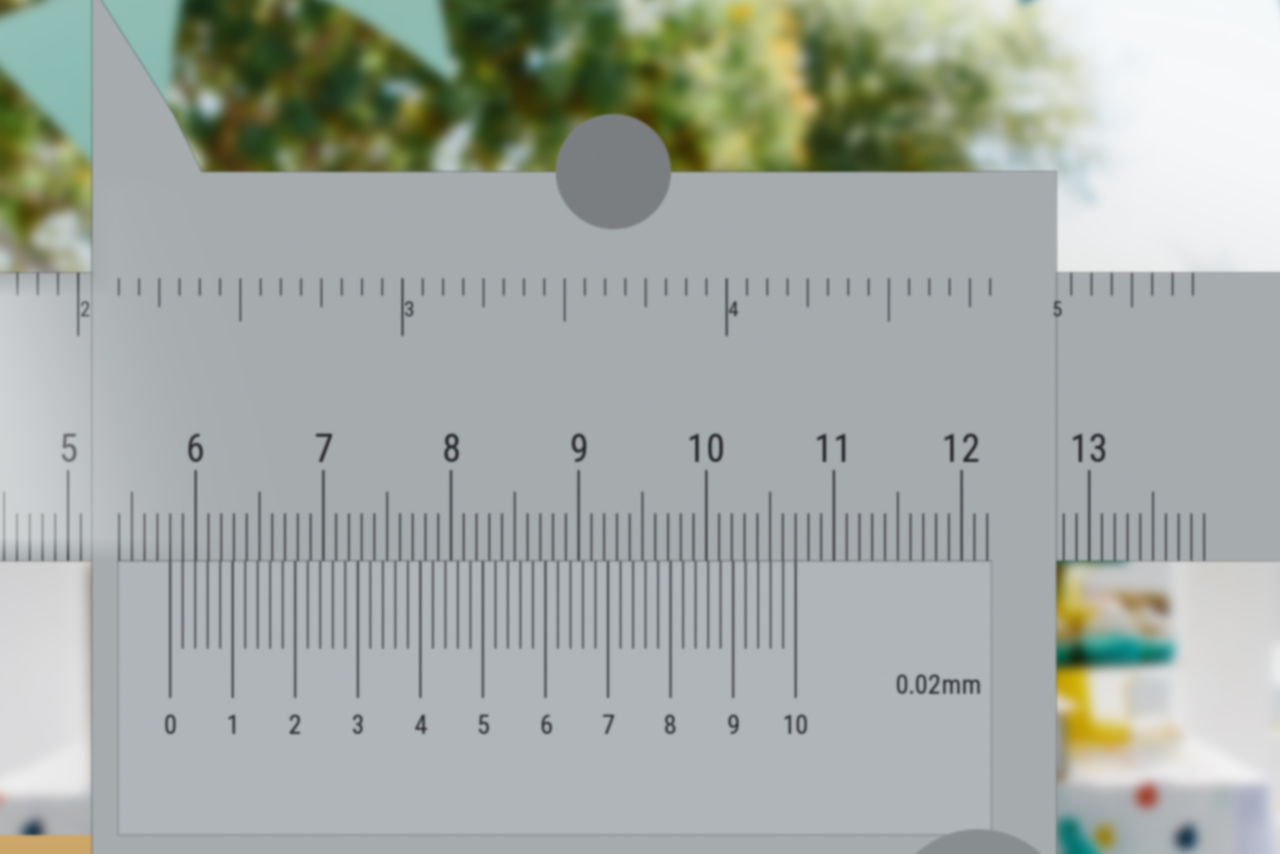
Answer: 58.0 (mm)
